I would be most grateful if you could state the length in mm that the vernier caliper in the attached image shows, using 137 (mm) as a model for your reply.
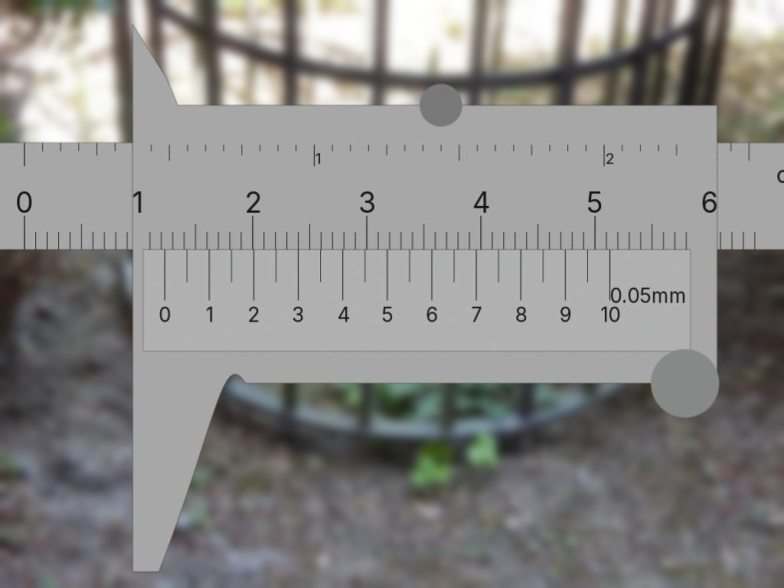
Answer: 12.3 (mm)
